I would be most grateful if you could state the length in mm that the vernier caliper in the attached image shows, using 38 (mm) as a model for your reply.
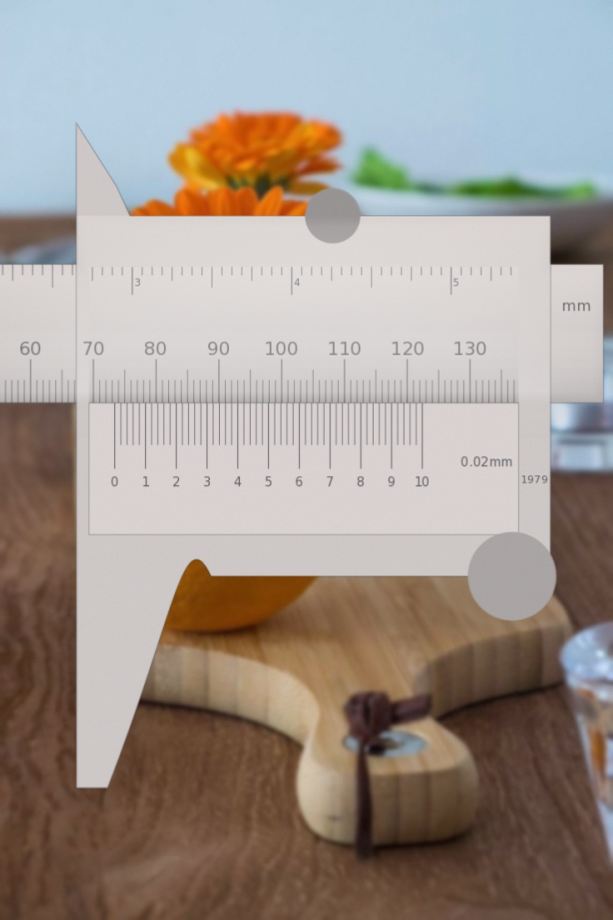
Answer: 73.4 (mm)
